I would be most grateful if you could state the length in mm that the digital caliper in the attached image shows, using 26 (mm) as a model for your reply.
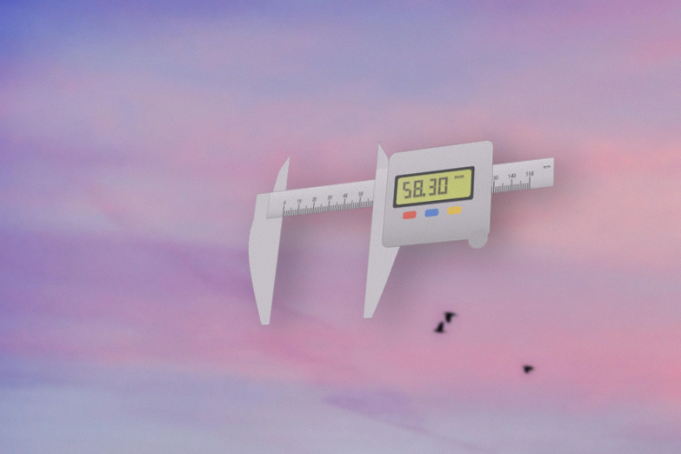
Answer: 58.30 (mm)
